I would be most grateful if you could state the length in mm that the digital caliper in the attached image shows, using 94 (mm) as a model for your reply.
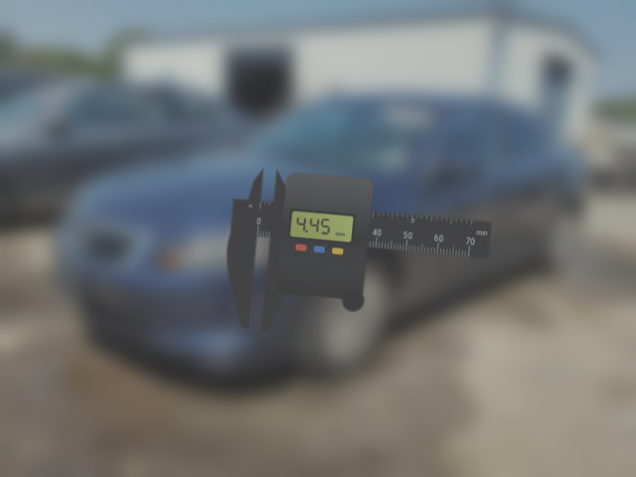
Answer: 4.45 (mm)
